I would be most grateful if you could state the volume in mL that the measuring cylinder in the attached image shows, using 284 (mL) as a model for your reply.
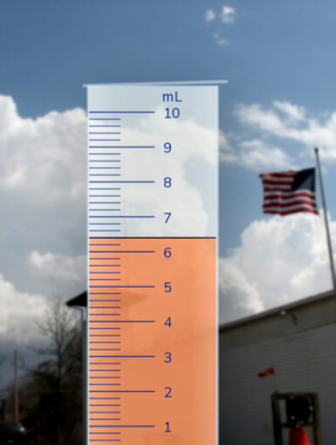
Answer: 6.4 (mL)
